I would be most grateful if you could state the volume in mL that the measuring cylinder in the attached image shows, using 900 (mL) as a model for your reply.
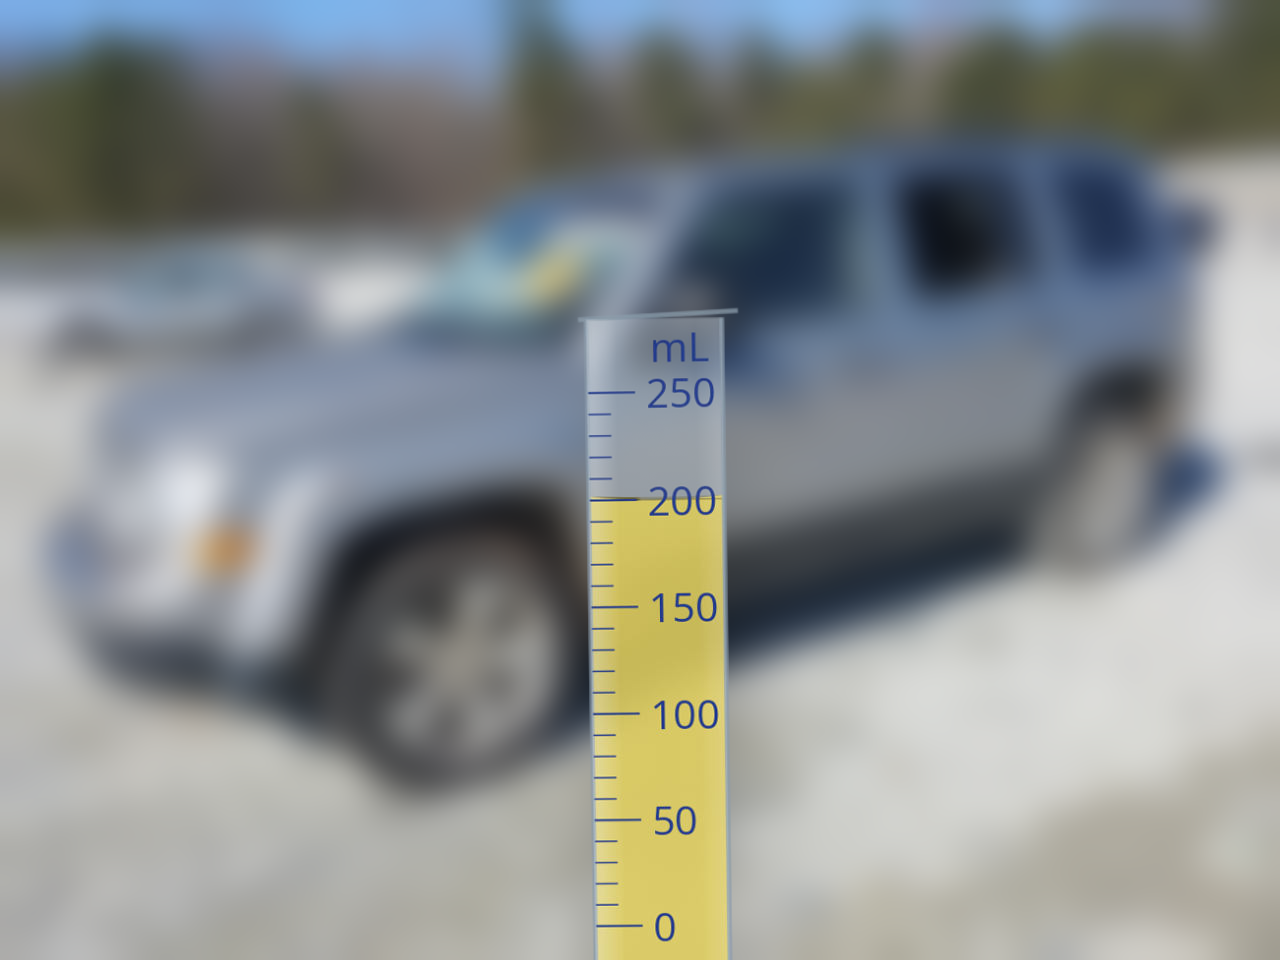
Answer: 200 (mL)
